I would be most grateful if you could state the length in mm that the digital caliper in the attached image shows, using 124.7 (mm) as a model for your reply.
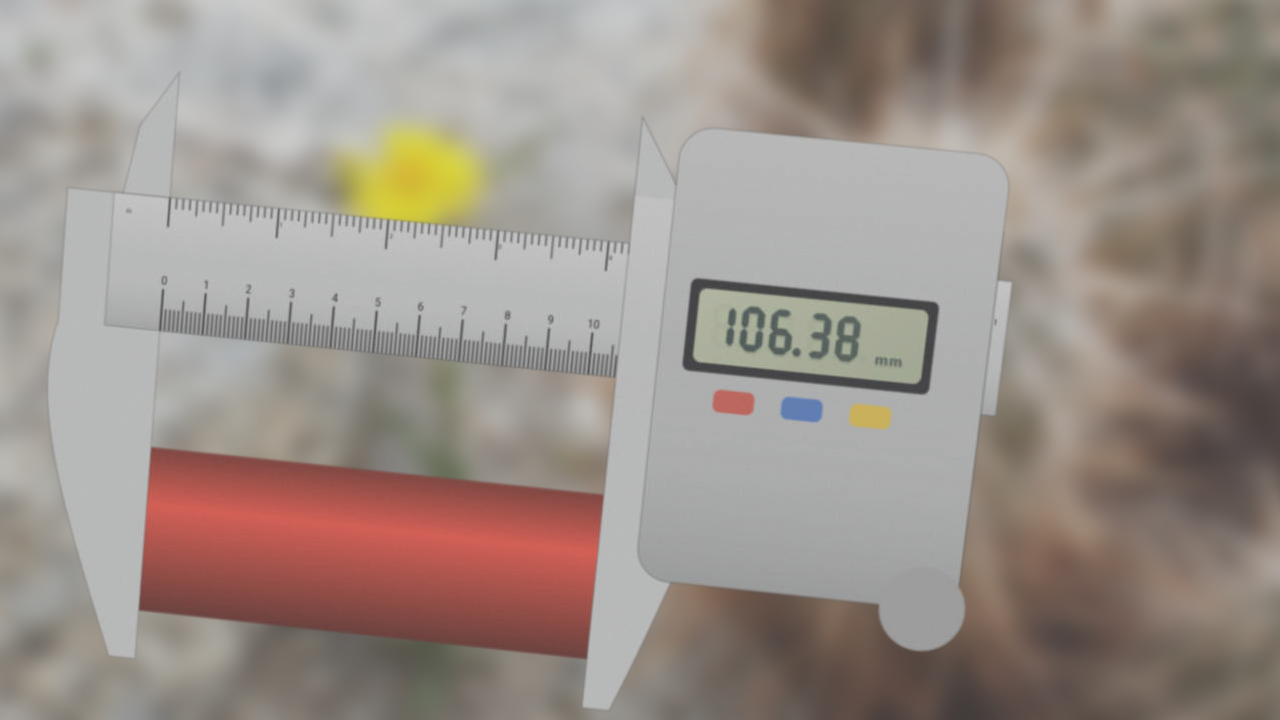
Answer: 106.38 (mm)
